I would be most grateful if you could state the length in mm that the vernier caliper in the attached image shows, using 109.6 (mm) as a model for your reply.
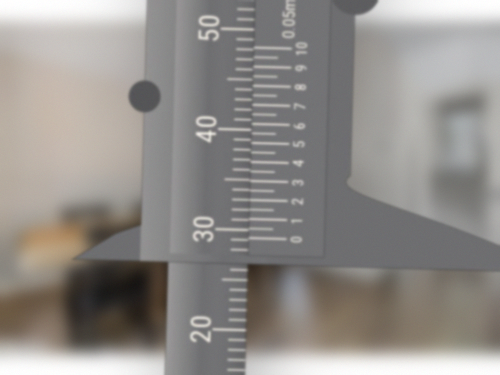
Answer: 29.2 (mm)
